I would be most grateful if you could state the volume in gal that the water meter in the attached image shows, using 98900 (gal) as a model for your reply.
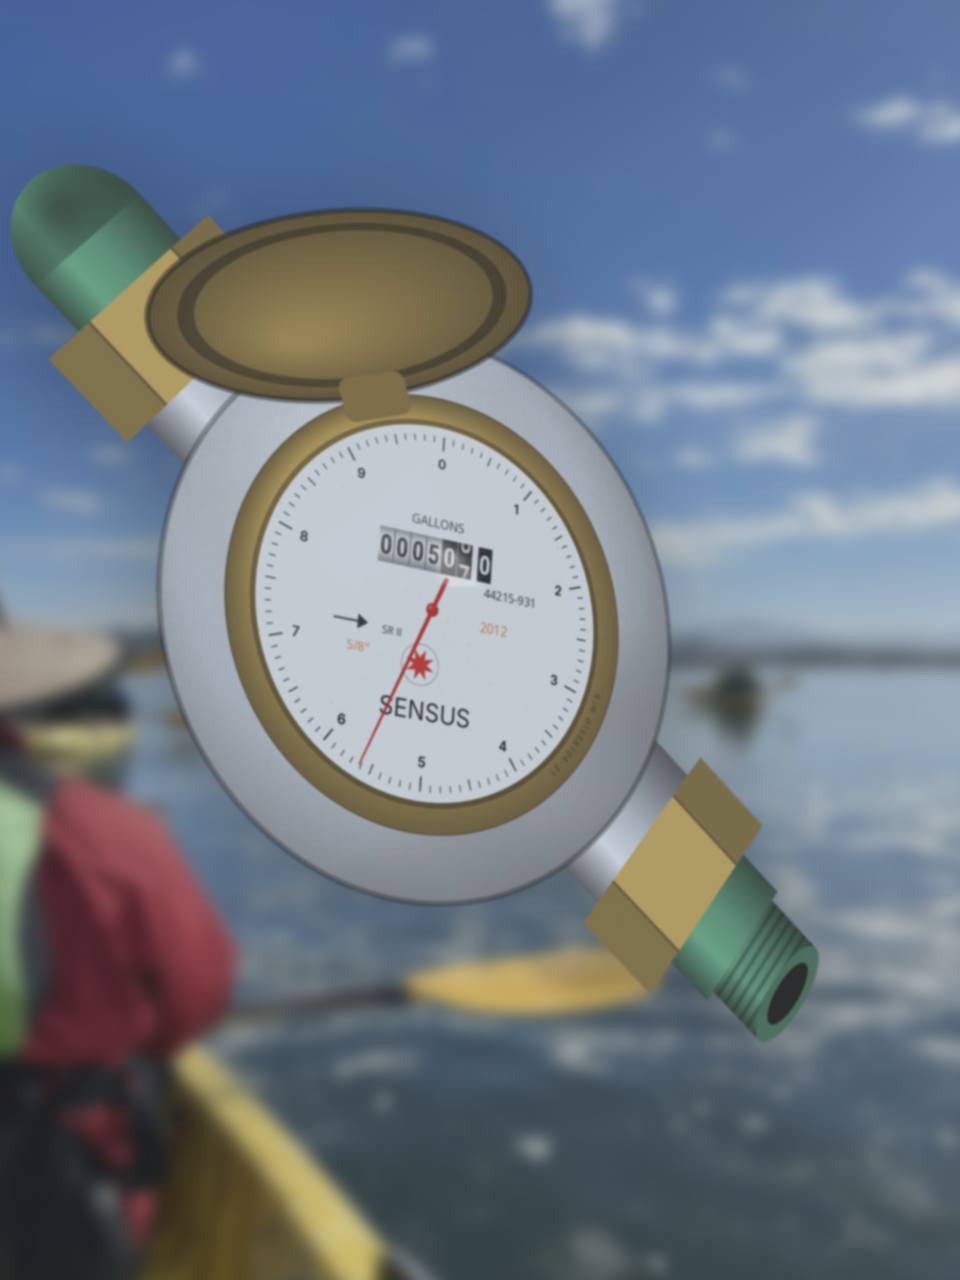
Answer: 5065.6 (gal)
